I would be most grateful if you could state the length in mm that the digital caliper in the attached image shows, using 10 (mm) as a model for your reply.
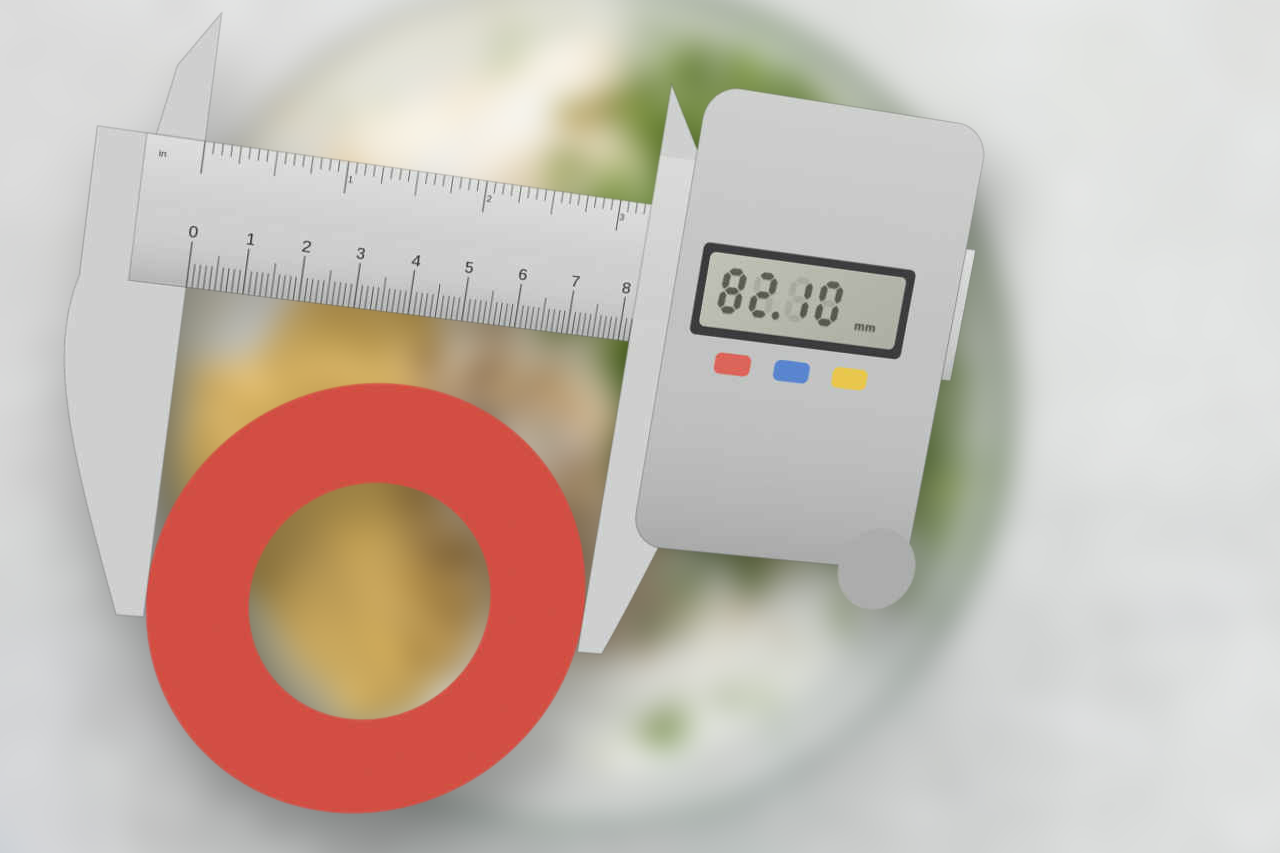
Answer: 82.10 (mm)
